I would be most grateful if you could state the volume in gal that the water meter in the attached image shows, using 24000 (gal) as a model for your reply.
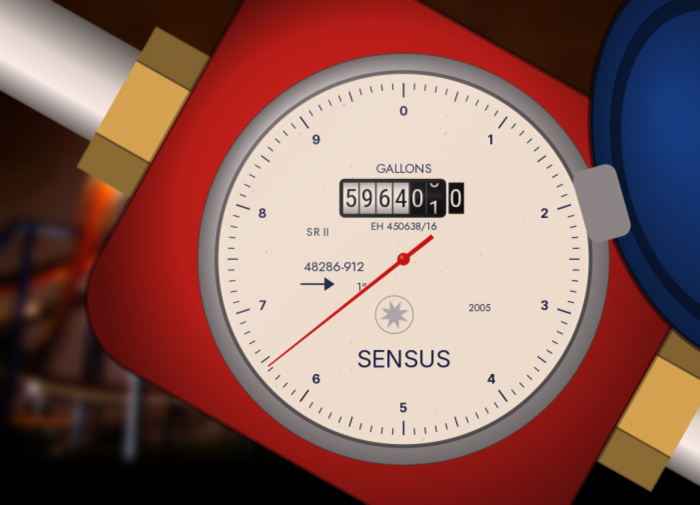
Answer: 5964006.4 (gal)
